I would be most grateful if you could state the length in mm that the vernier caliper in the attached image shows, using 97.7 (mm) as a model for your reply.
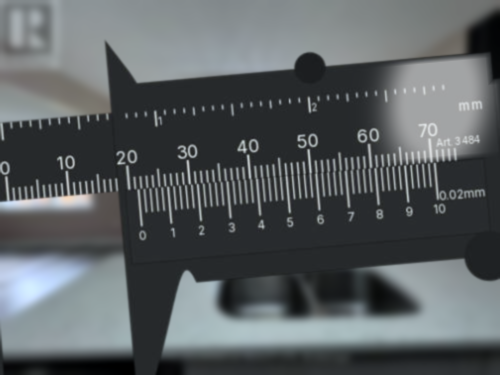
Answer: 21.5 (mm)
